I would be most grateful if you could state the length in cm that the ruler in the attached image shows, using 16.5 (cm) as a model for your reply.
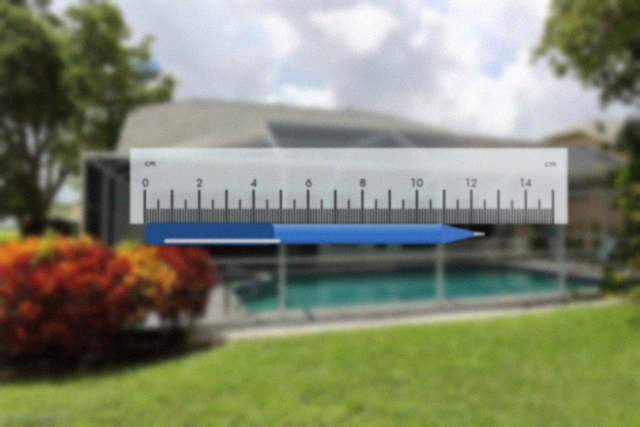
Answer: 12.5 (cm)
